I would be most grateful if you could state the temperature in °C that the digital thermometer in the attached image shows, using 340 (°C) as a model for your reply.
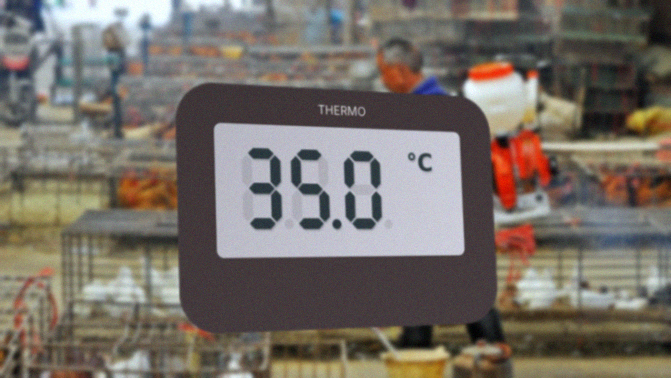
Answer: 35.0 (°C)
